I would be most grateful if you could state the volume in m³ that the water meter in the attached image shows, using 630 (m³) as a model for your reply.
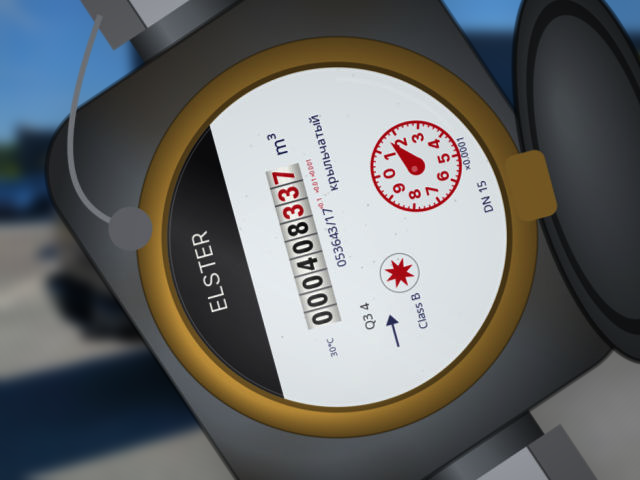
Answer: 408.3371 (m³)
